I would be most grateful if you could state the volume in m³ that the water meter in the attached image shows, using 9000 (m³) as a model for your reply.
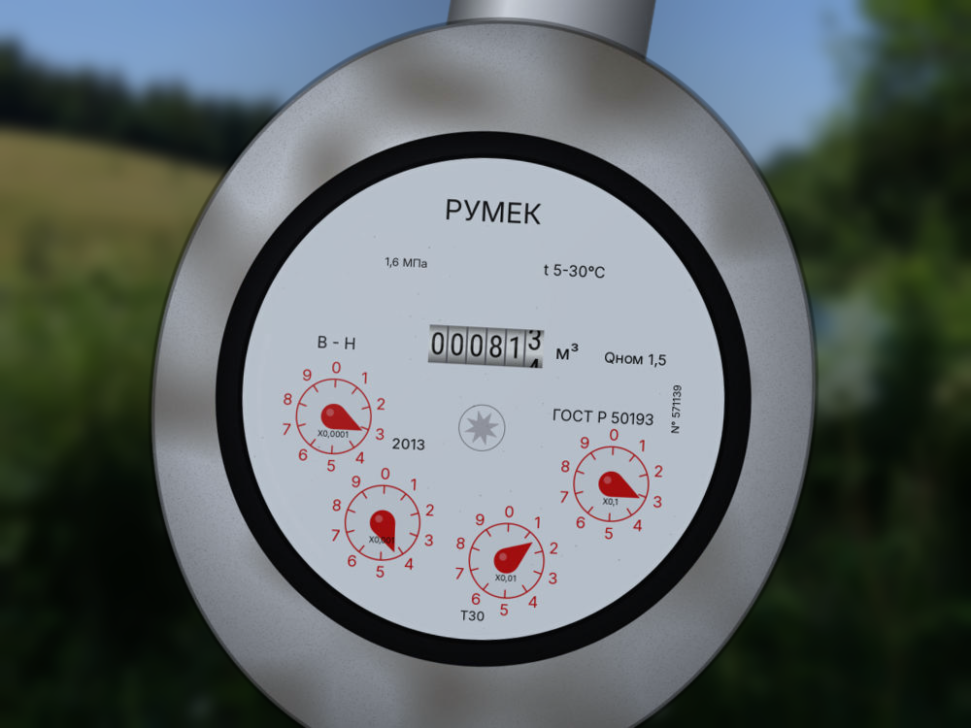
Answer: 813.3143 (m³)
